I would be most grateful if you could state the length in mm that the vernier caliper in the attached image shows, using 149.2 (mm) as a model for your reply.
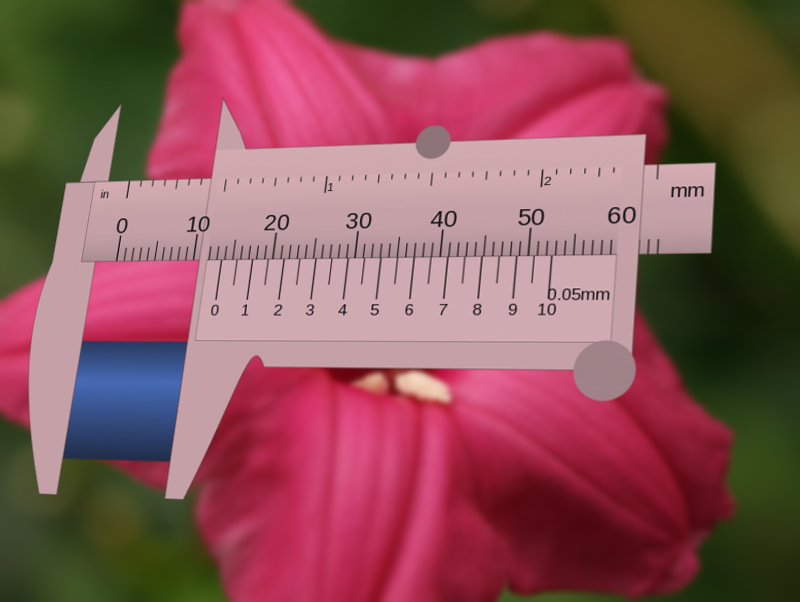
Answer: 13.6 (mm)
